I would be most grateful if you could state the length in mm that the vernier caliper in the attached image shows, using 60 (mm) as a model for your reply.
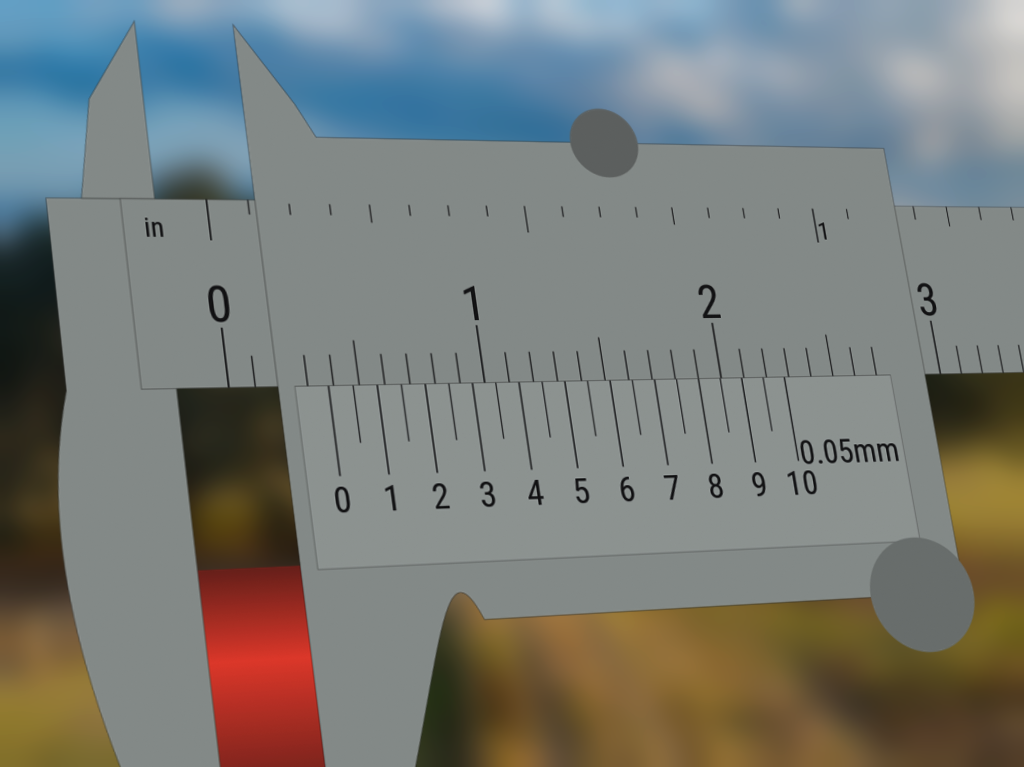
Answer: 3.8 (mm)
